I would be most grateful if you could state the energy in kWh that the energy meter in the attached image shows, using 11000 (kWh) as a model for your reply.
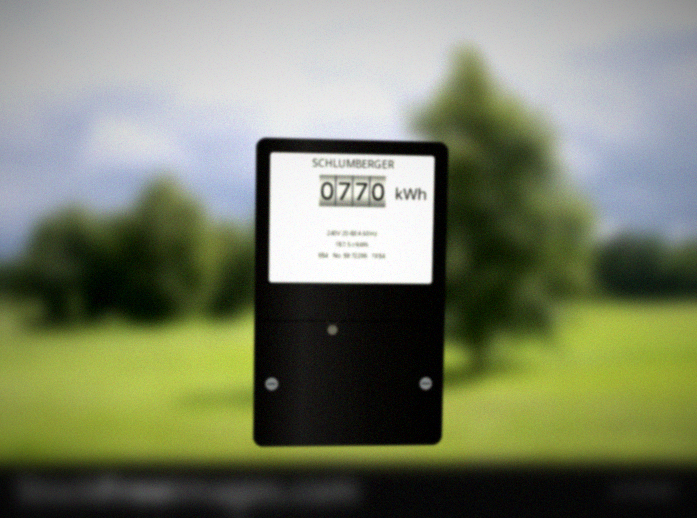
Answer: 770 (kWh)
